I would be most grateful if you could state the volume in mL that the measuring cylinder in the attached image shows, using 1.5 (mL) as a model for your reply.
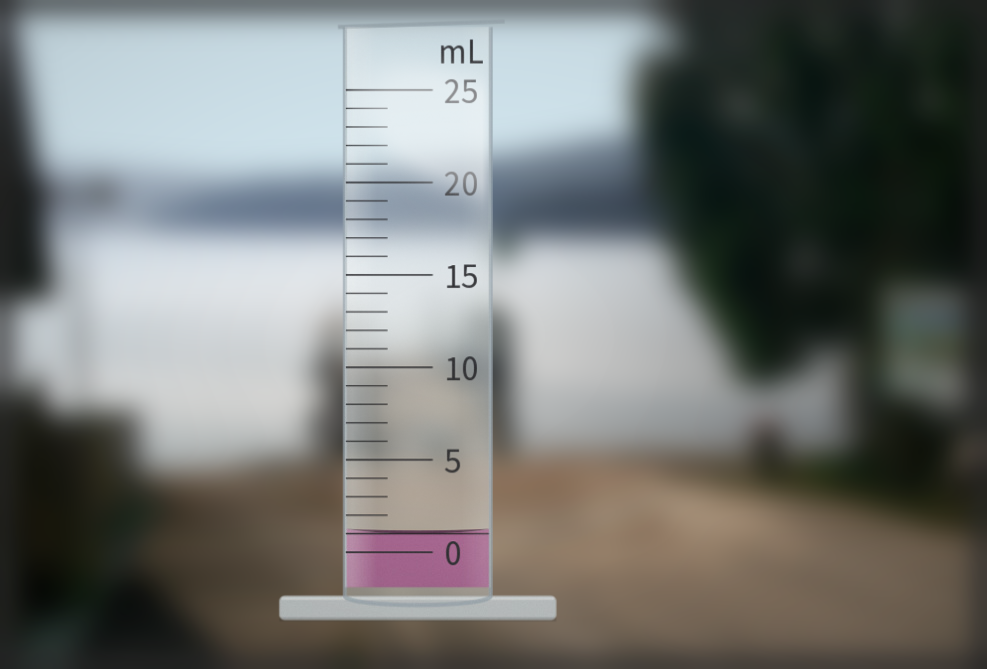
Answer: 1 (mL)
